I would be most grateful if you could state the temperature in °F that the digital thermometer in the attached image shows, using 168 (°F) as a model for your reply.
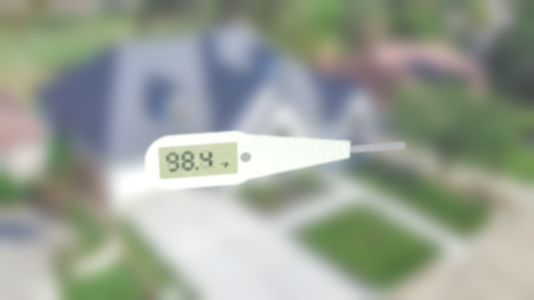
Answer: 98.4 (°F)
